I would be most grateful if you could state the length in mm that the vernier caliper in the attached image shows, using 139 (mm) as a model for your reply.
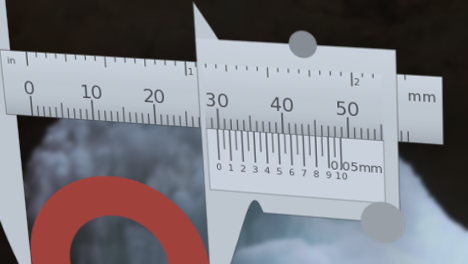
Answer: 29.8 (mm)
